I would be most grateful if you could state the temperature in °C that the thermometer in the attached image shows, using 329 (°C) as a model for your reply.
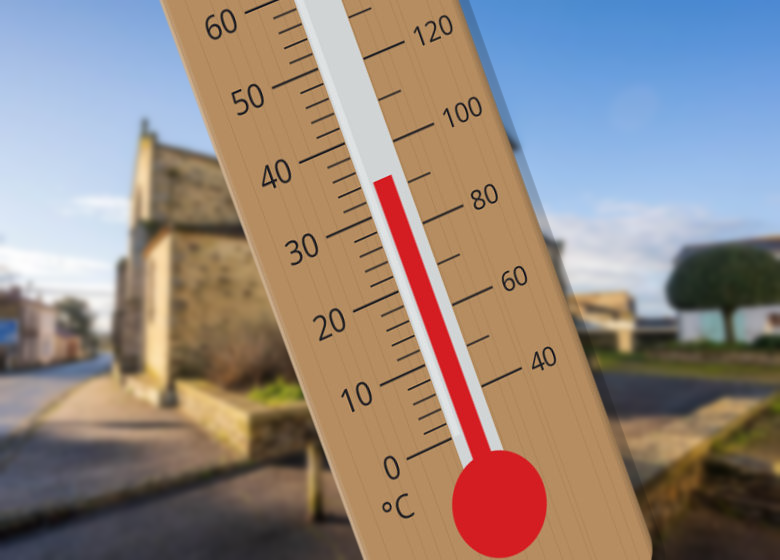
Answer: 34 (°C)
